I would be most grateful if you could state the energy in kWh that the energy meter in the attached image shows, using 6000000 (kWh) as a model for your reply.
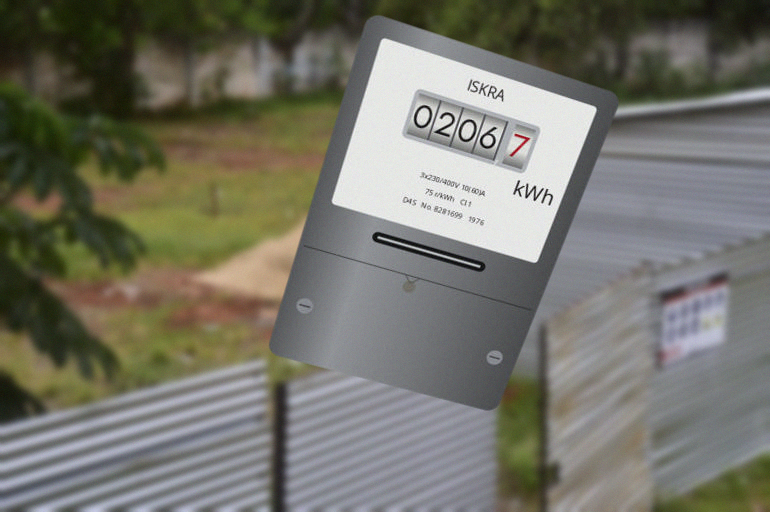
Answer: 206.7 (kWh)
